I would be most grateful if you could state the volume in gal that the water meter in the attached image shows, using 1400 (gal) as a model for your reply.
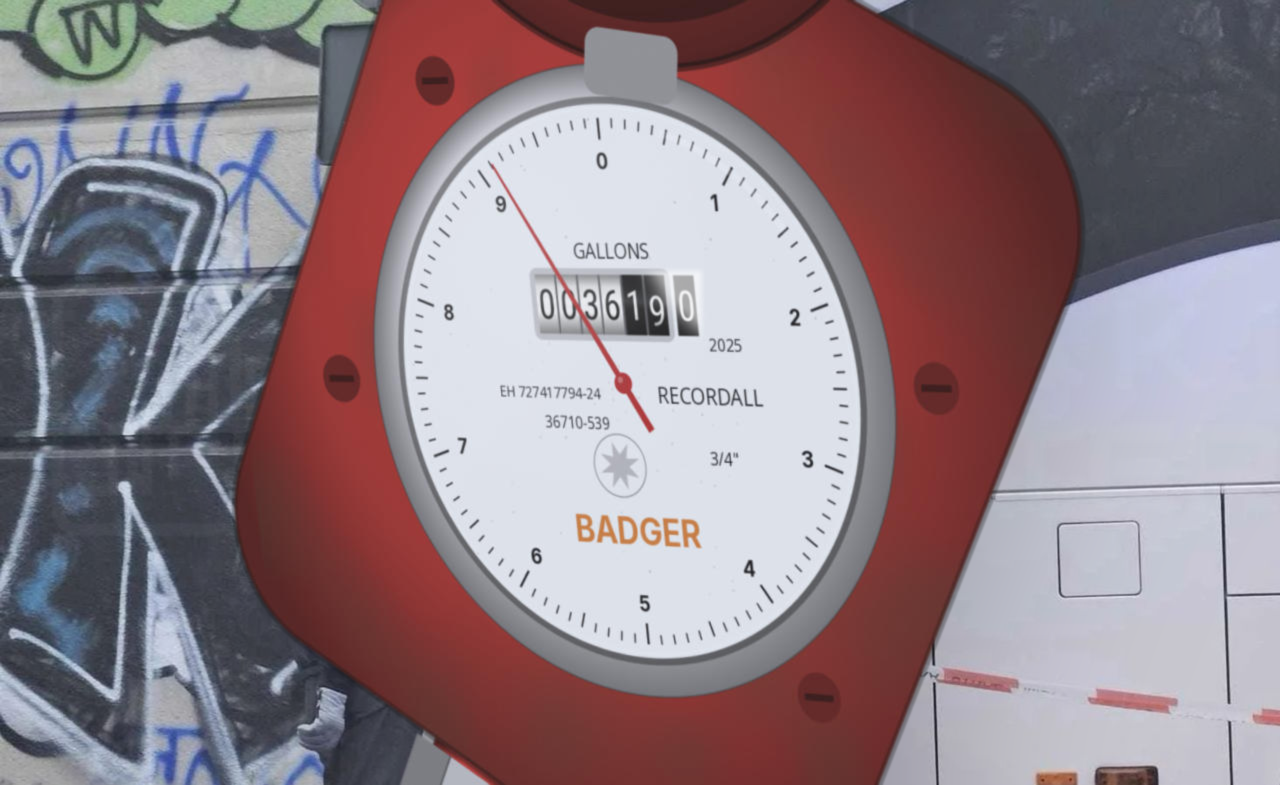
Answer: 36189.1 (gal)
